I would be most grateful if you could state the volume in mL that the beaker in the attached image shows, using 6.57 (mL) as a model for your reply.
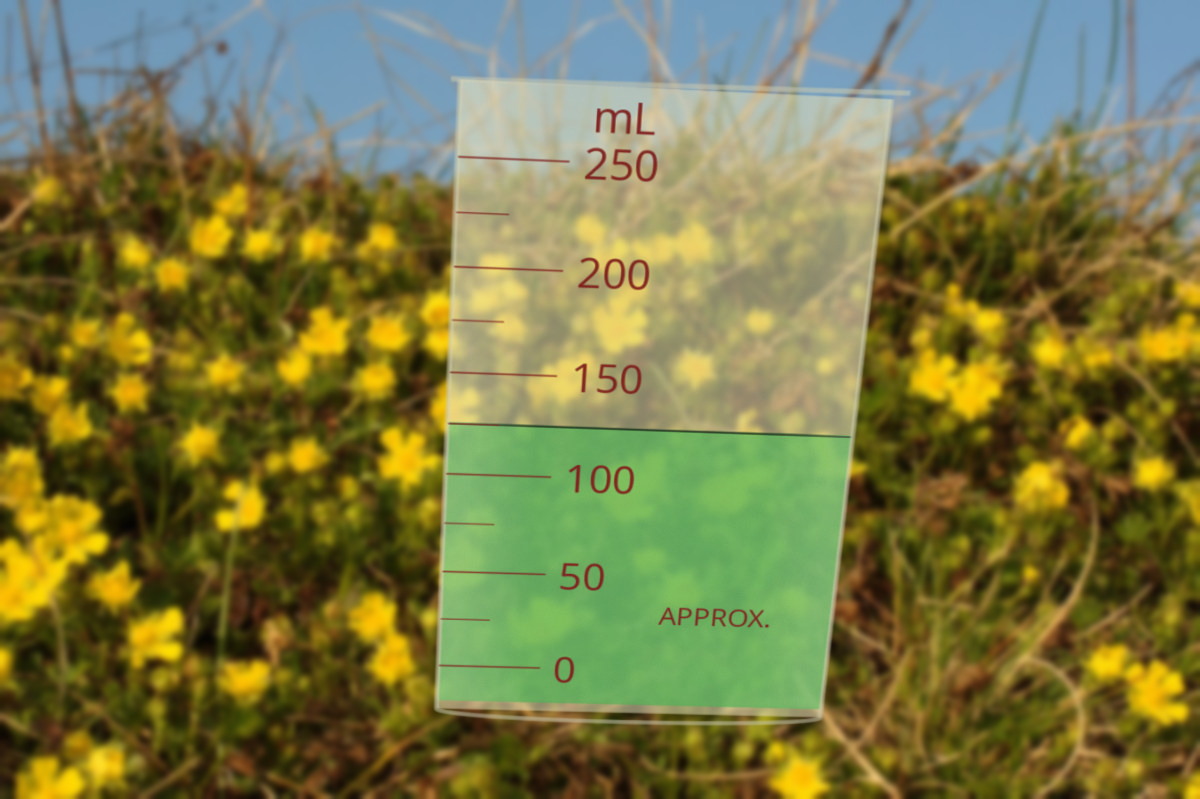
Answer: 125 (mL)
